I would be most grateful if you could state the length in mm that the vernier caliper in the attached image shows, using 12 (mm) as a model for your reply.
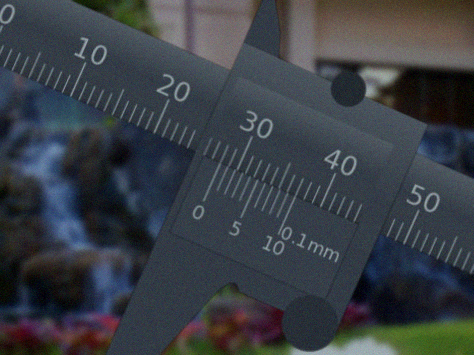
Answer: 28.0 (mm)
